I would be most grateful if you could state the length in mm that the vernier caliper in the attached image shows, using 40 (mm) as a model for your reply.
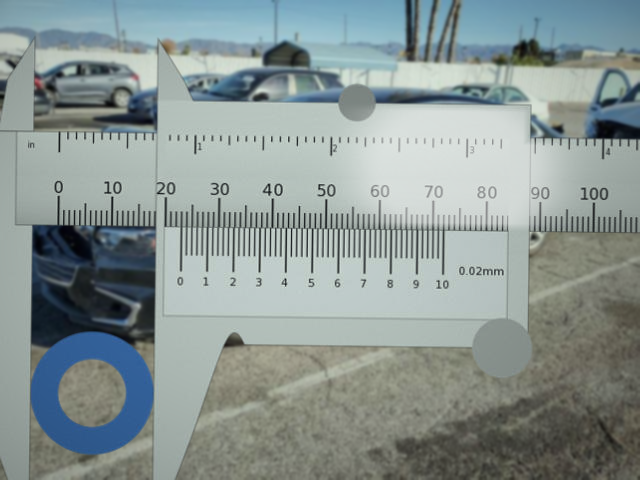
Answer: 23.0 (mm)
